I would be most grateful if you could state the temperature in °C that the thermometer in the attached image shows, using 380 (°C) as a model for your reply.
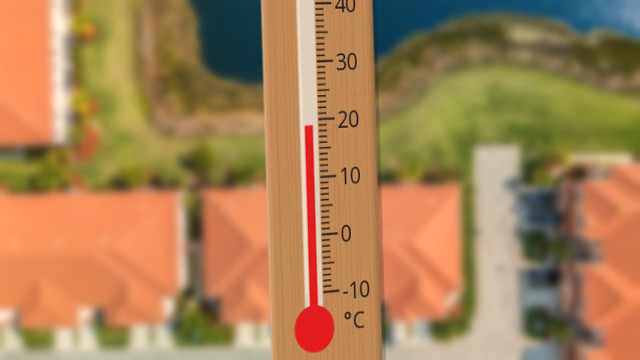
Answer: 19 (°C)
